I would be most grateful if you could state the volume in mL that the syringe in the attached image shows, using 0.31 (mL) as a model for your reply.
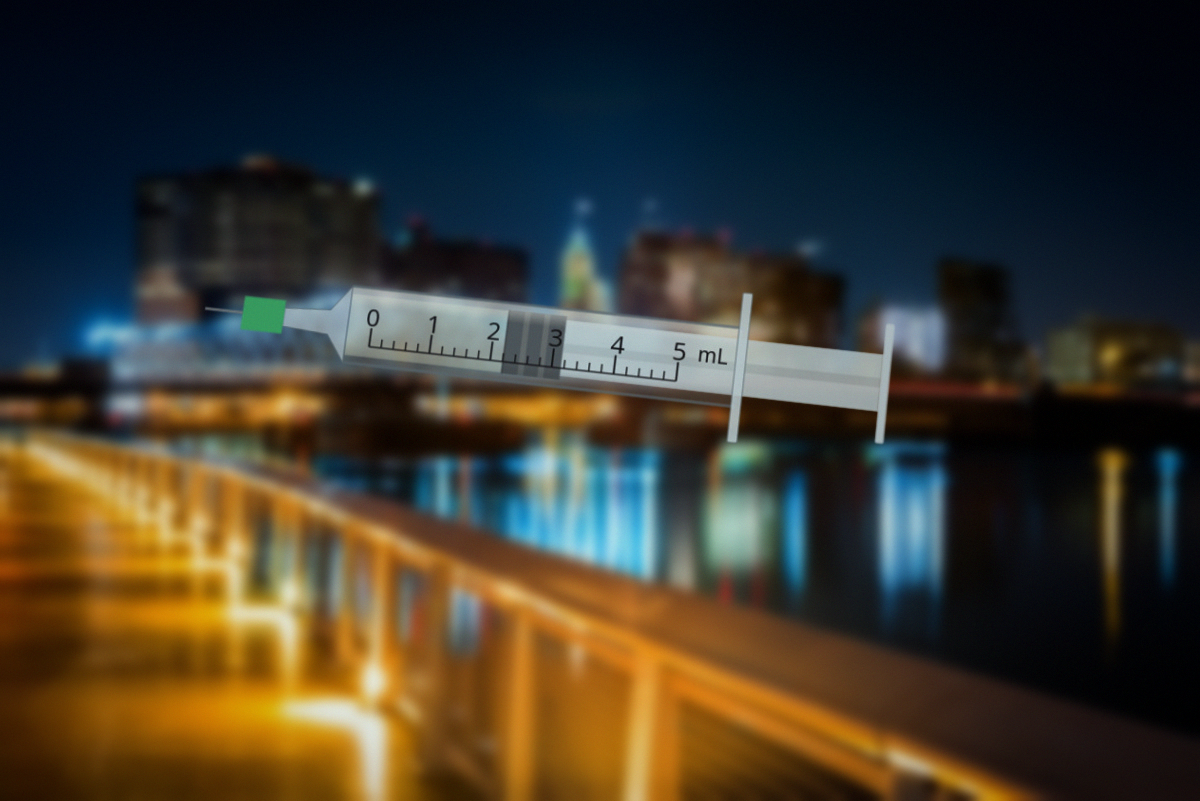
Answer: 2.2 (mL)
